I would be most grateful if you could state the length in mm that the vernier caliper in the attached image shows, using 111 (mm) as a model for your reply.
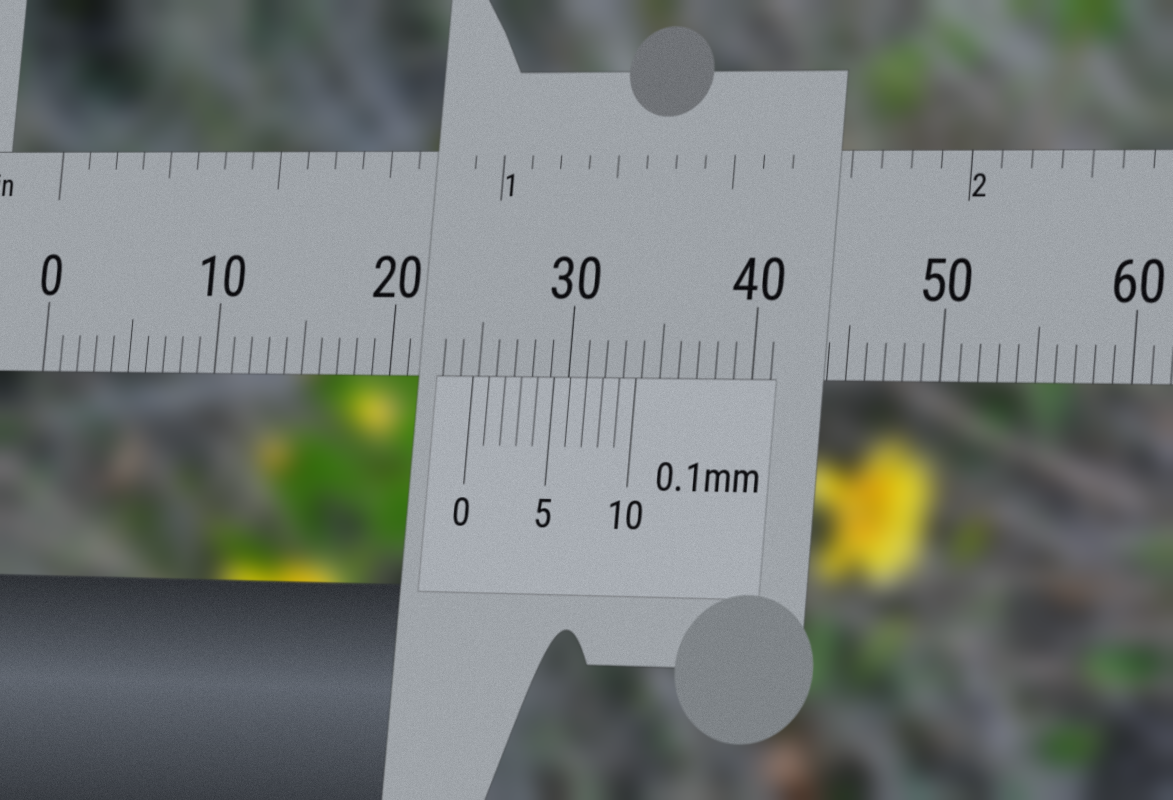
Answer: 24.7 (mm)
